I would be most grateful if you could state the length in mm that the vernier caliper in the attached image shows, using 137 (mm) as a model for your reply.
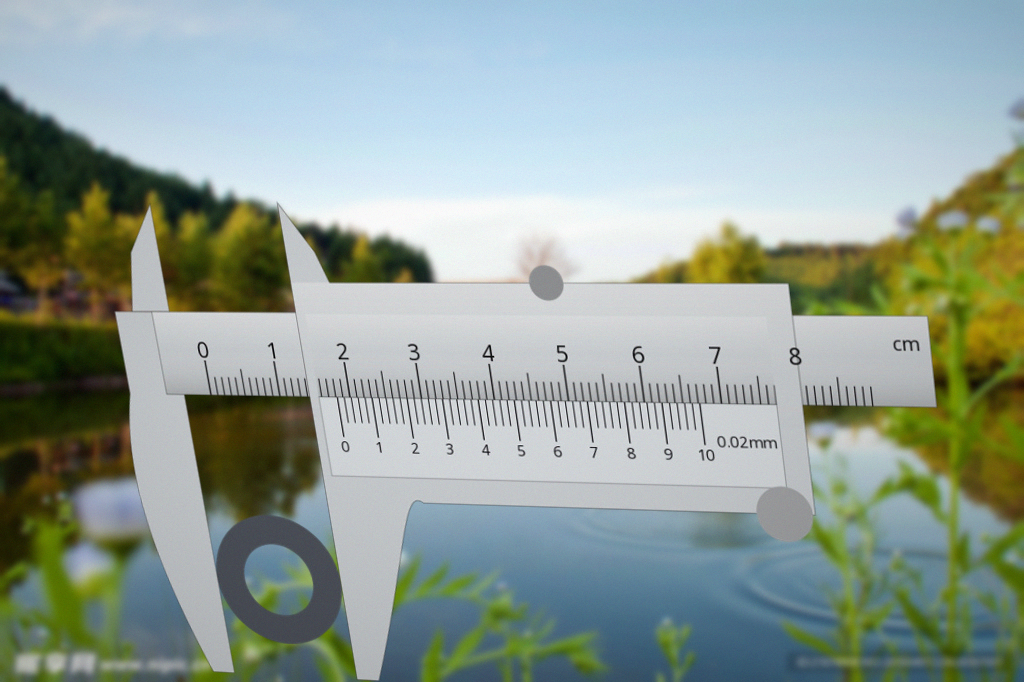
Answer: 18.2 (mm)
